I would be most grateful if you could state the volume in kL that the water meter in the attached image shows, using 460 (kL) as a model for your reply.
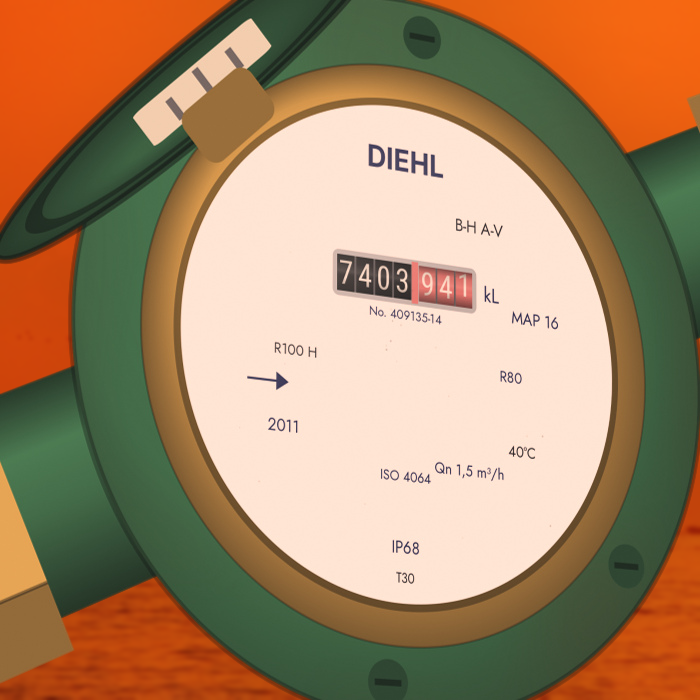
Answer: 7403.941 (kL)
